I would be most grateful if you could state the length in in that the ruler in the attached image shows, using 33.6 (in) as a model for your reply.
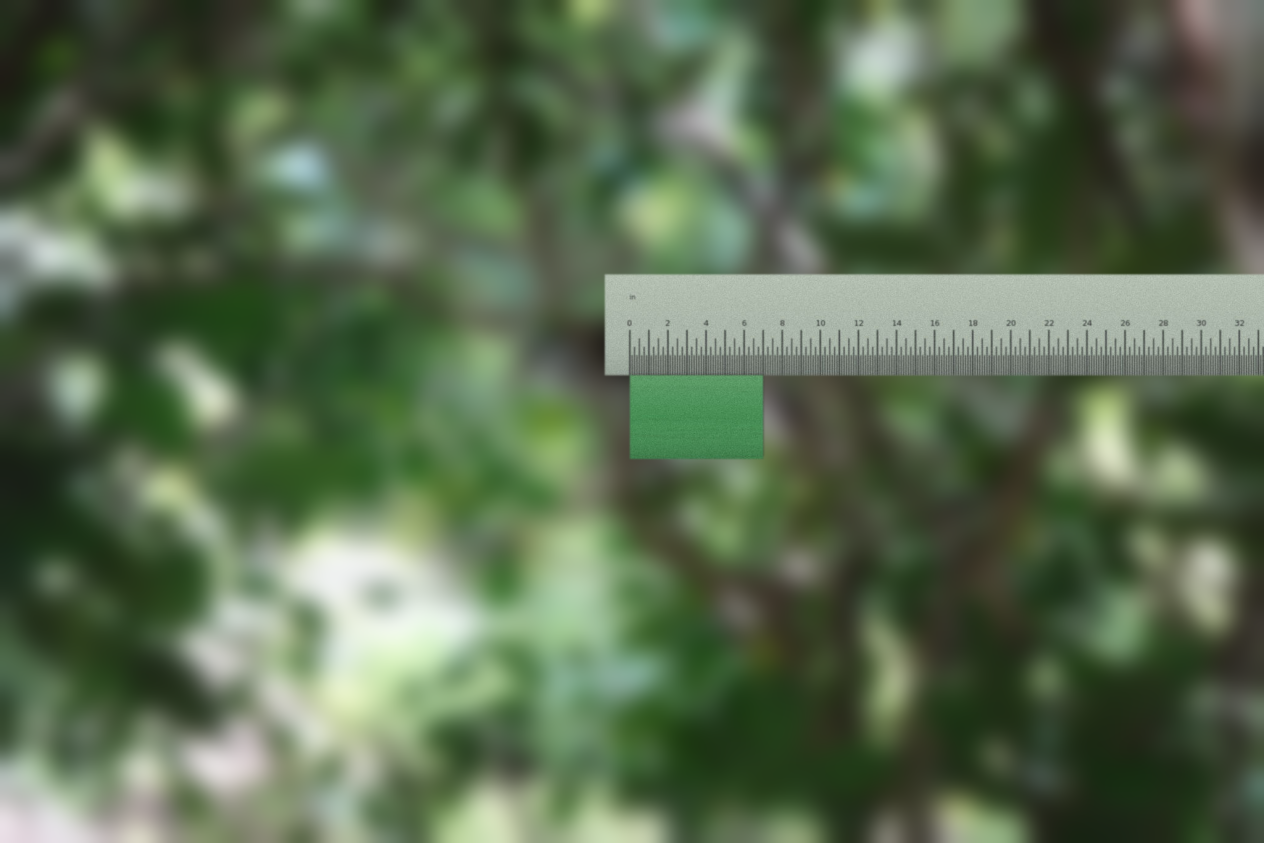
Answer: 7 (in)
